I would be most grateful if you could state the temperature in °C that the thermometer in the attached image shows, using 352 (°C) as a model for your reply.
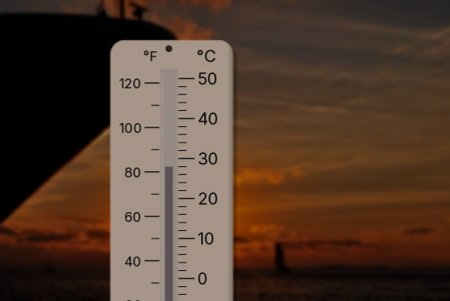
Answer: 28 (°C)
